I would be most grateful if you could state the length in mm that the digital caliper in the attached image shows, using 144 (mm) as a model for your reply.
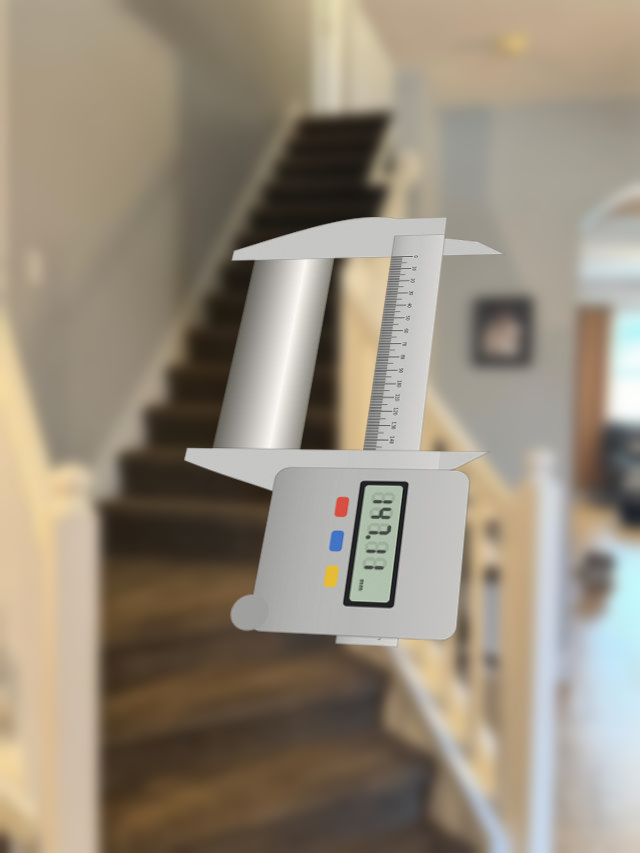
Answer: 147.11 (mm)
